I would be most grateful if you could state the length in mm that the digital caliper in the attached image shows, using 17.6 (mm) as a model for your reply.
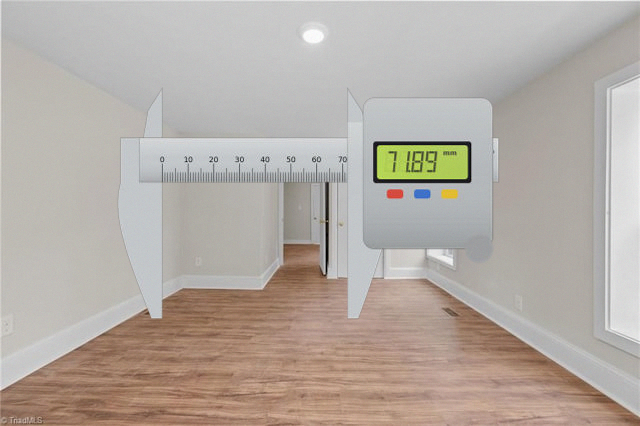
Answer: 71.89 (mm)
